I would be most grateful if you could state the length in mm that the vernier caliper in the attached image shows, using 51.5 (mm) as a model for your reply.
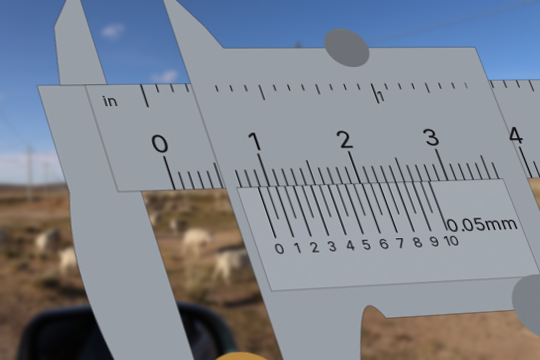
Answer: 8.8 (mm)
